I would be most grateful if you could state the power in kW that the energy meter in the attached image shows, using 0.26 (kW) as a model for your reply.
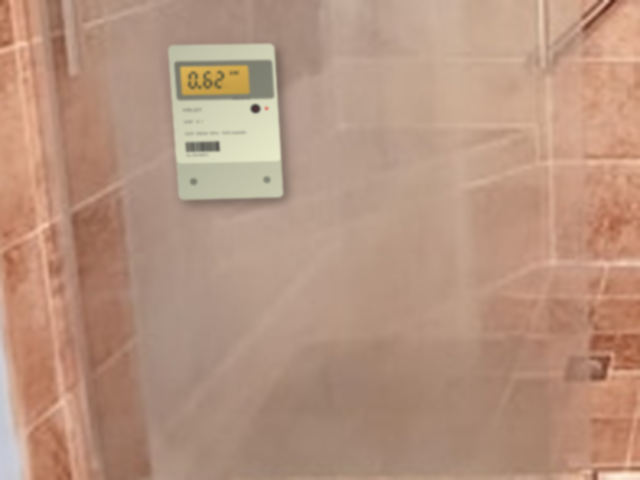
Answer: 0.62 (kW)
